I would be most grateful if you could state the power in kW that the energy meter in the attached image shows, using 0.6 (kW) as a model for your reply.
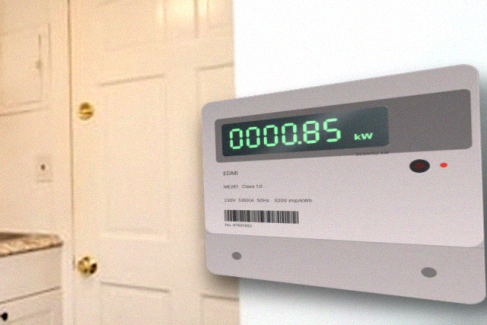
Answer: 0.85 (kW)
